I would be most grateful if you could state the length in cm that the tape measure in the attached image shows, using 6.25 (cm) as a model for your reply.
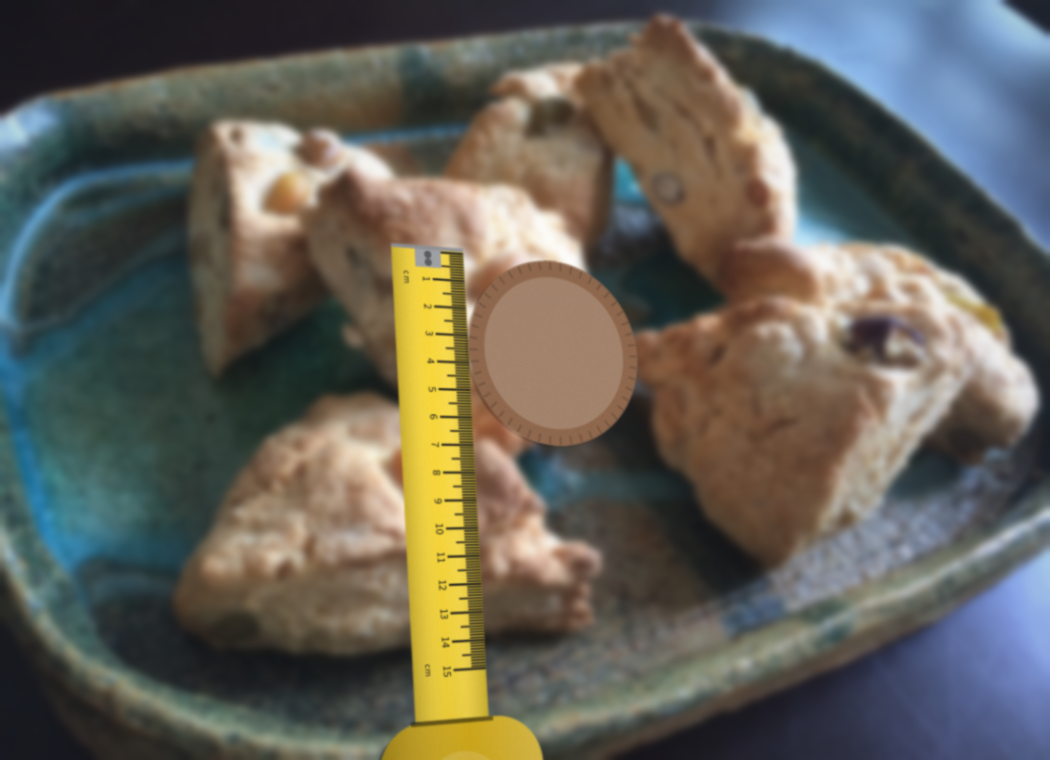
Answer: 7 (cm)
